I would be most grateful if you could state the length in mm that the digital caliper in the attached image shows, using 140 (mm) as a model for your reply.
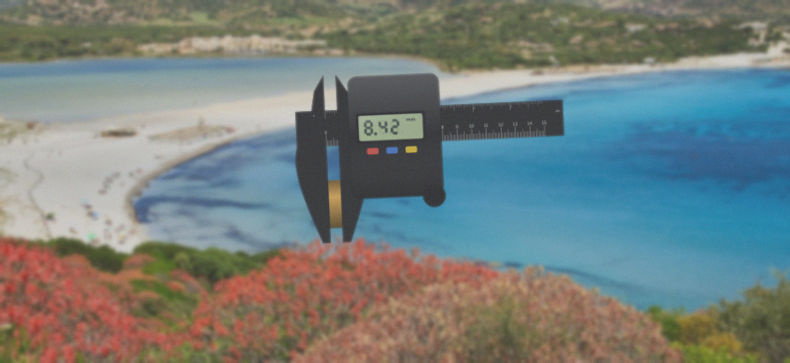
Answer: 8.42 (mm)
